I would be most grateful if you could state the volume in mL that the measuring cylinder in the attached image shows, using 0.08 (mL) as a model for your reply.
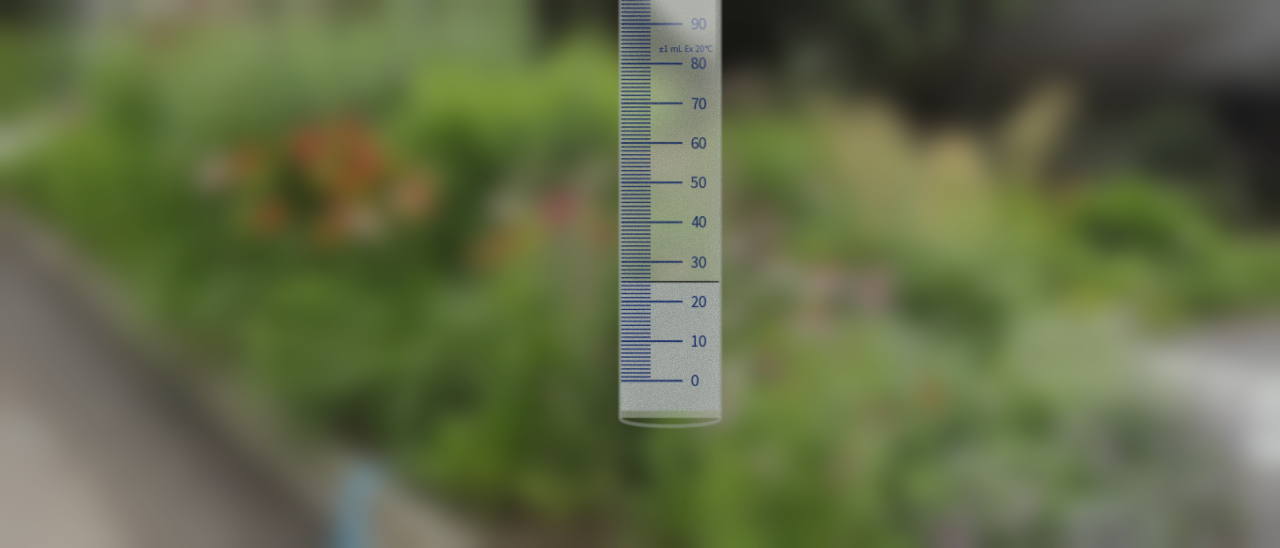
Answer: 25 (mL)
